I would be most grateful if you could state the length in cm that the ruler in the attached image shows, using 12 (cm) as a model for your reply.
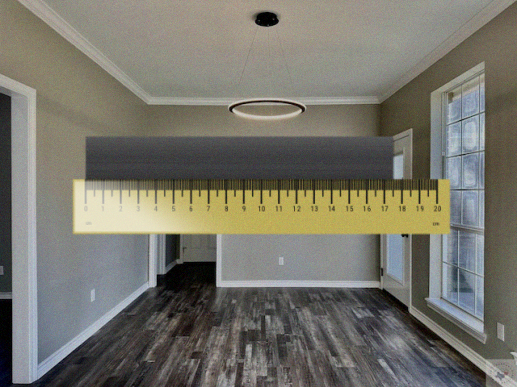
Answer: 17.5 (cm)
